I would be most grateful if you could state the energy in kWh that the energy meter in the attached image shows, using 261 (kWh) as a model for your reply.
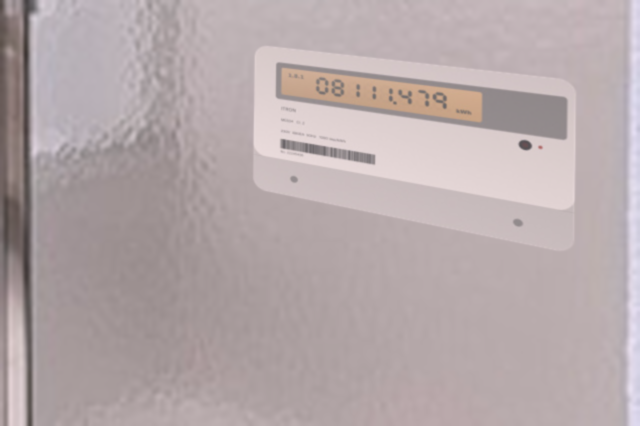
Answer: 8111.479 (kWh)
